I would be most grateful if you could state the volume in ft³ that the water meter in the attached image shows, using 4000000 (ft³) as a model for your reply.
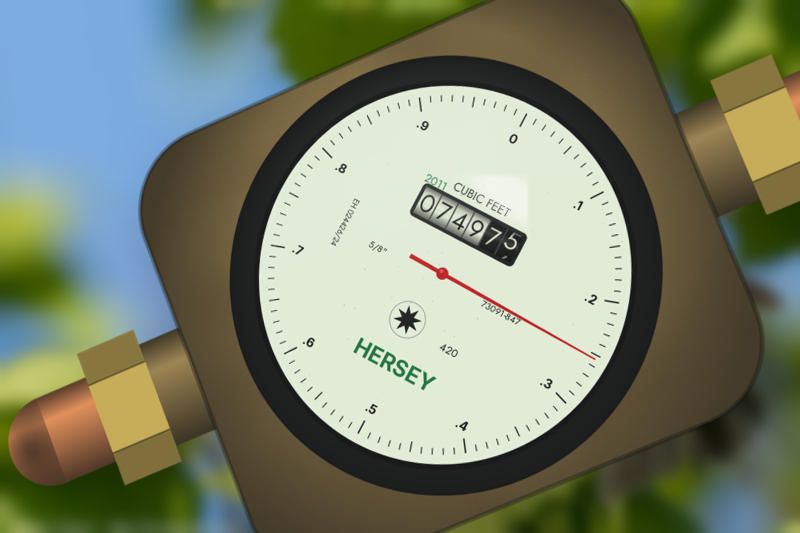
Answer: 74975.25 (ft³)
